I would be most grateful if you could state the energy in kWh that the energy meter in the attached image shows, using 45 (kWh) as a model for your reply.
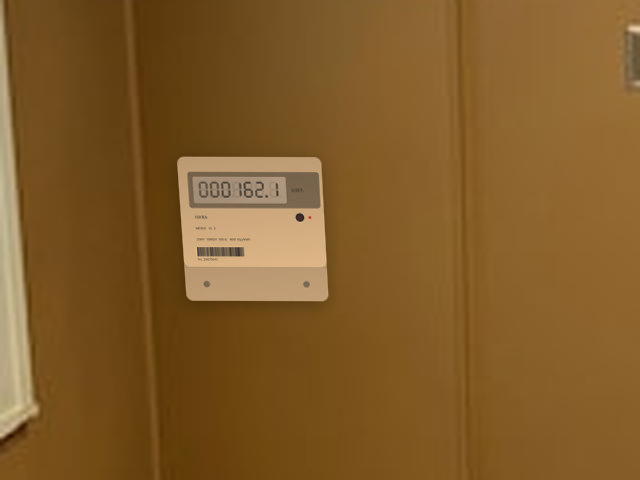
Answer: 162.1 (kWh)
